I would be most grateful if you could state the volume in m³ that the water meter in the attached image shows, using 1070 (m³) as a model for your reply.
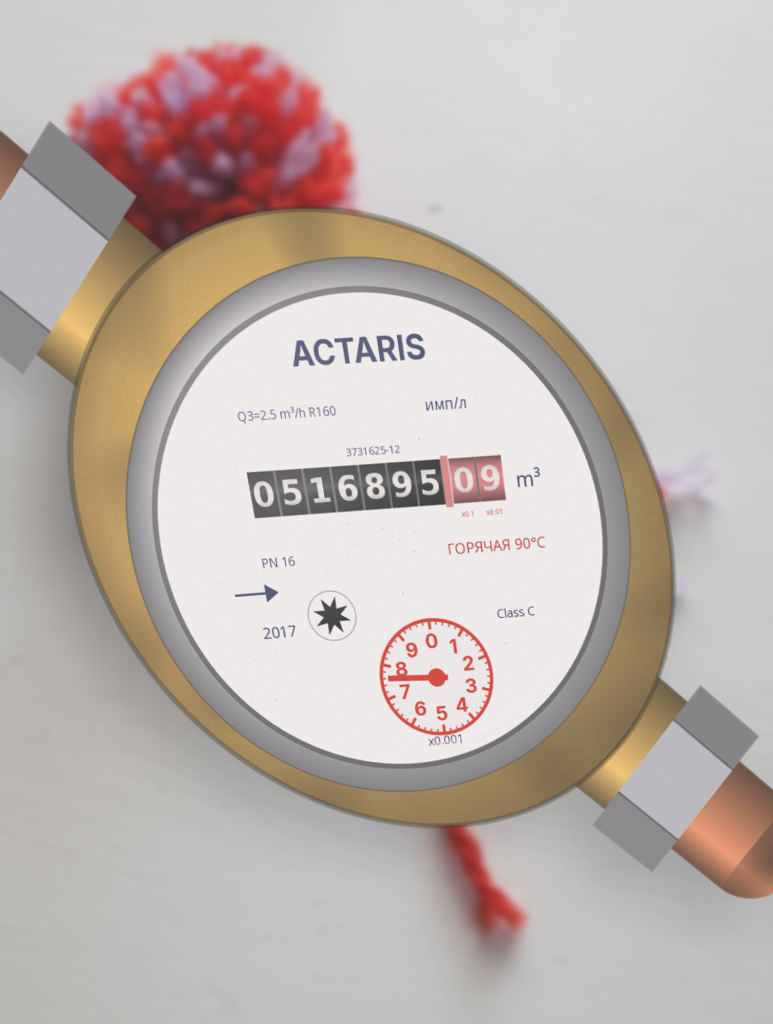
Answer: 516895.097 (m³)
